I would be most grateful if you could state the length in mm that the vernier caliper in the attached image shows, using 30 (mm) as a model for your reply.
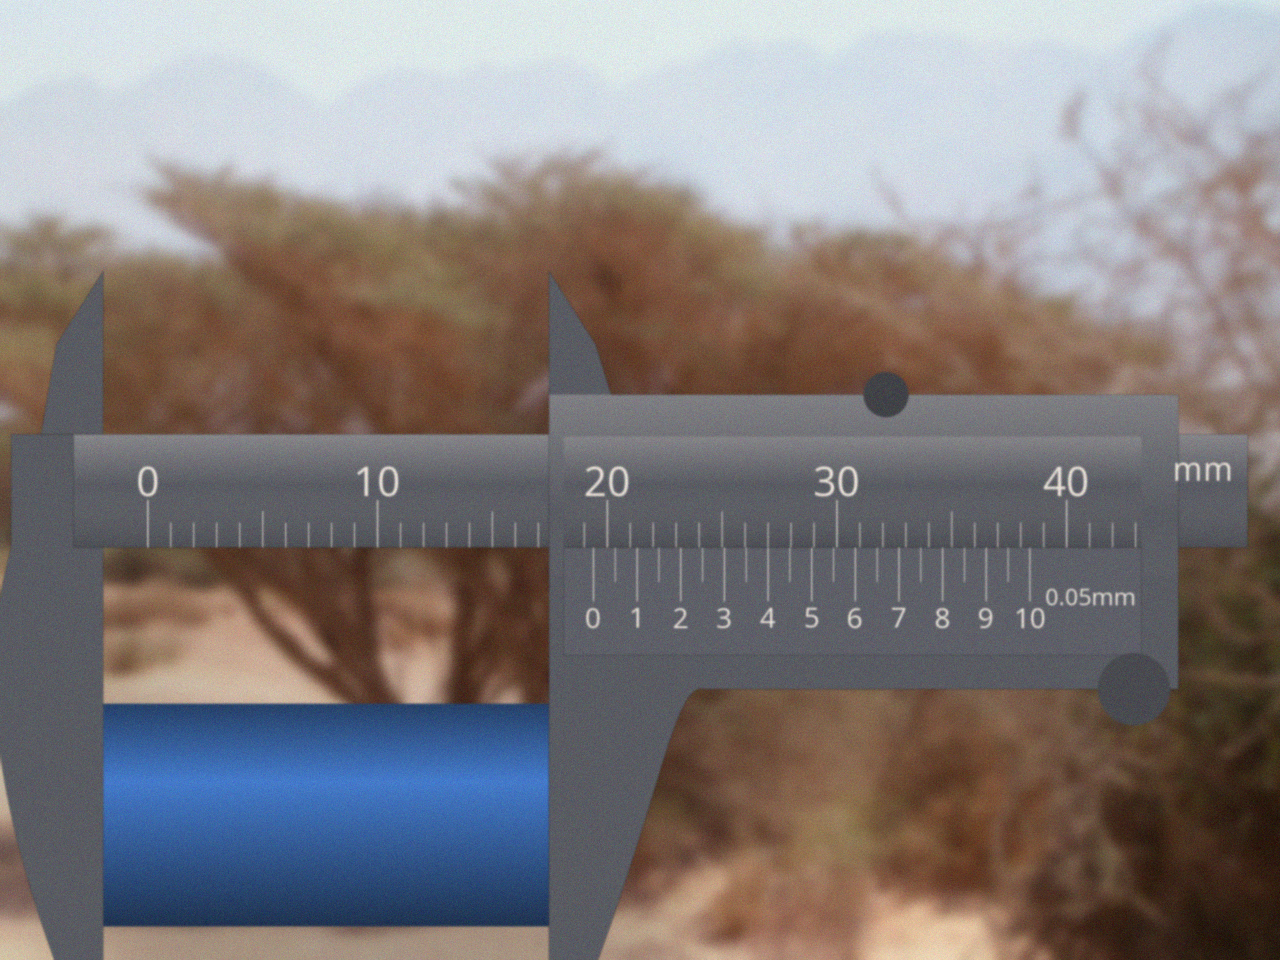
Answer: 19.4 (mm)
